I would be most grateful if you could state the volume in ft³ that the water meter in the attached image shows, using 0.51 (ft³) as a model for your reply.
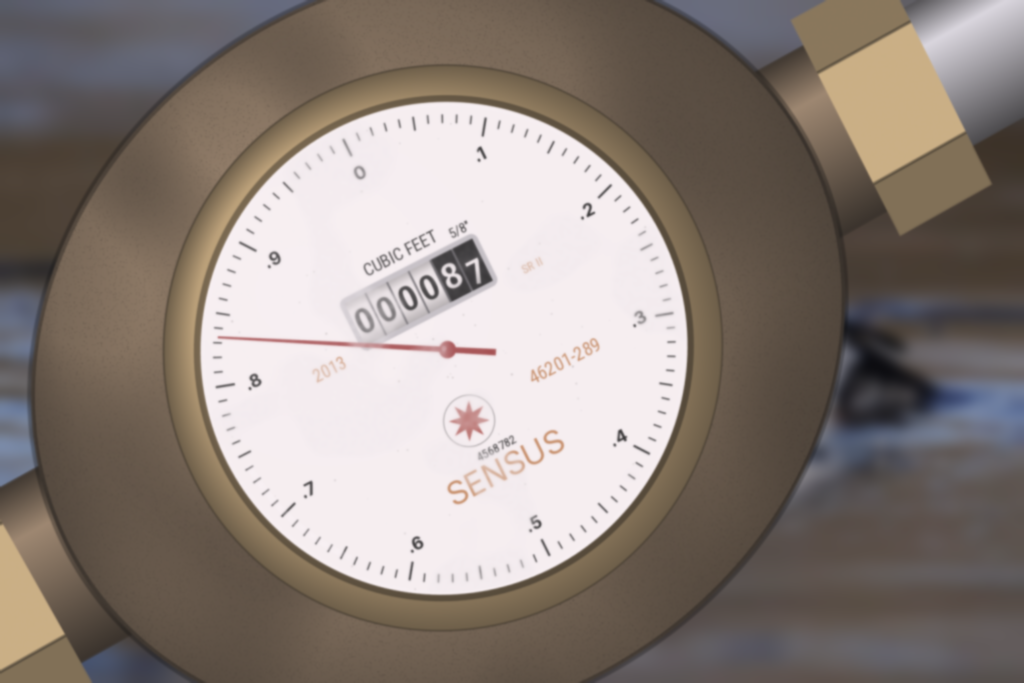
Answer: 86.83 (ft³)
